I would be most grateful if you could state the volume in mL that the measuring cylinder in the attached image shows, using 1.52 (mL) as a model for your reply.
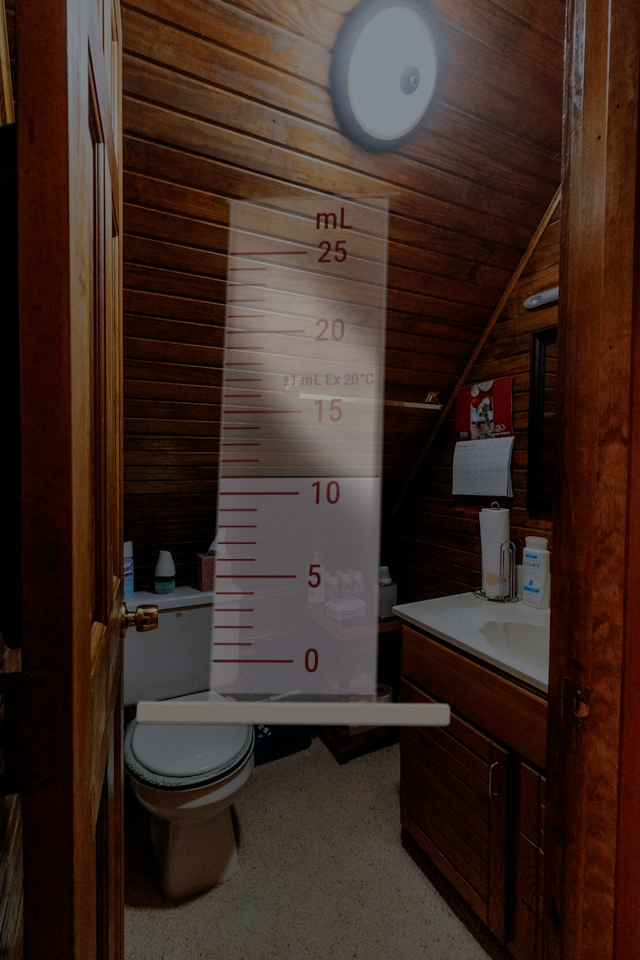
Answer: 11 (mL)
